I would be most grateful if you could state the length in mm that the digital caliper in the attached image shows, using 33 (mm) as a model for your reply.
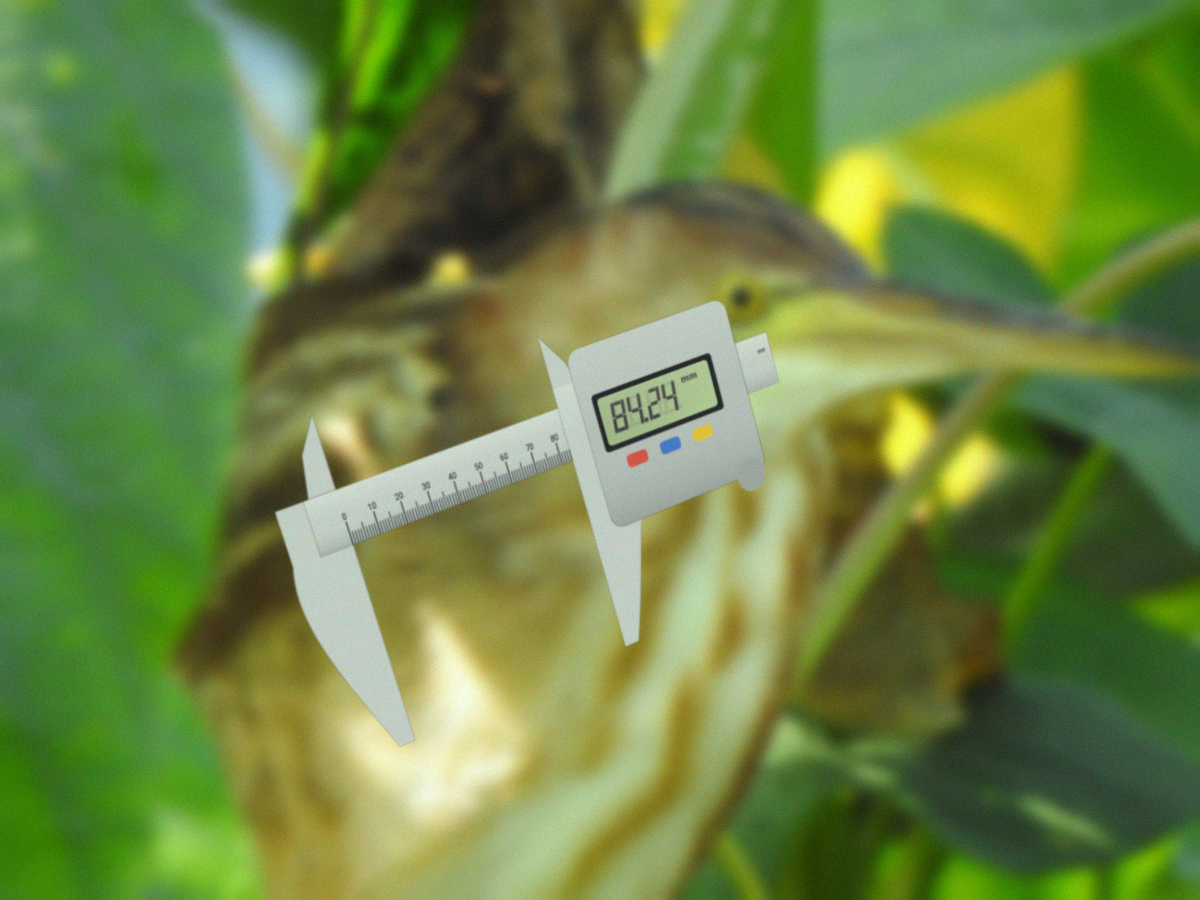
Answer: 84.24 (mm)
